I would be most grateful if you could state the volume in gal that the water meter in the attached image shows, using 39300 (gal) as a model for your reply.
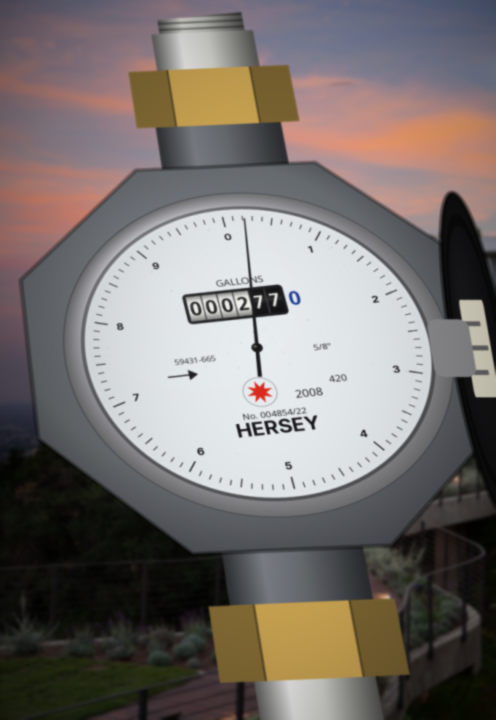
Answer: 2770.2 (gal)
